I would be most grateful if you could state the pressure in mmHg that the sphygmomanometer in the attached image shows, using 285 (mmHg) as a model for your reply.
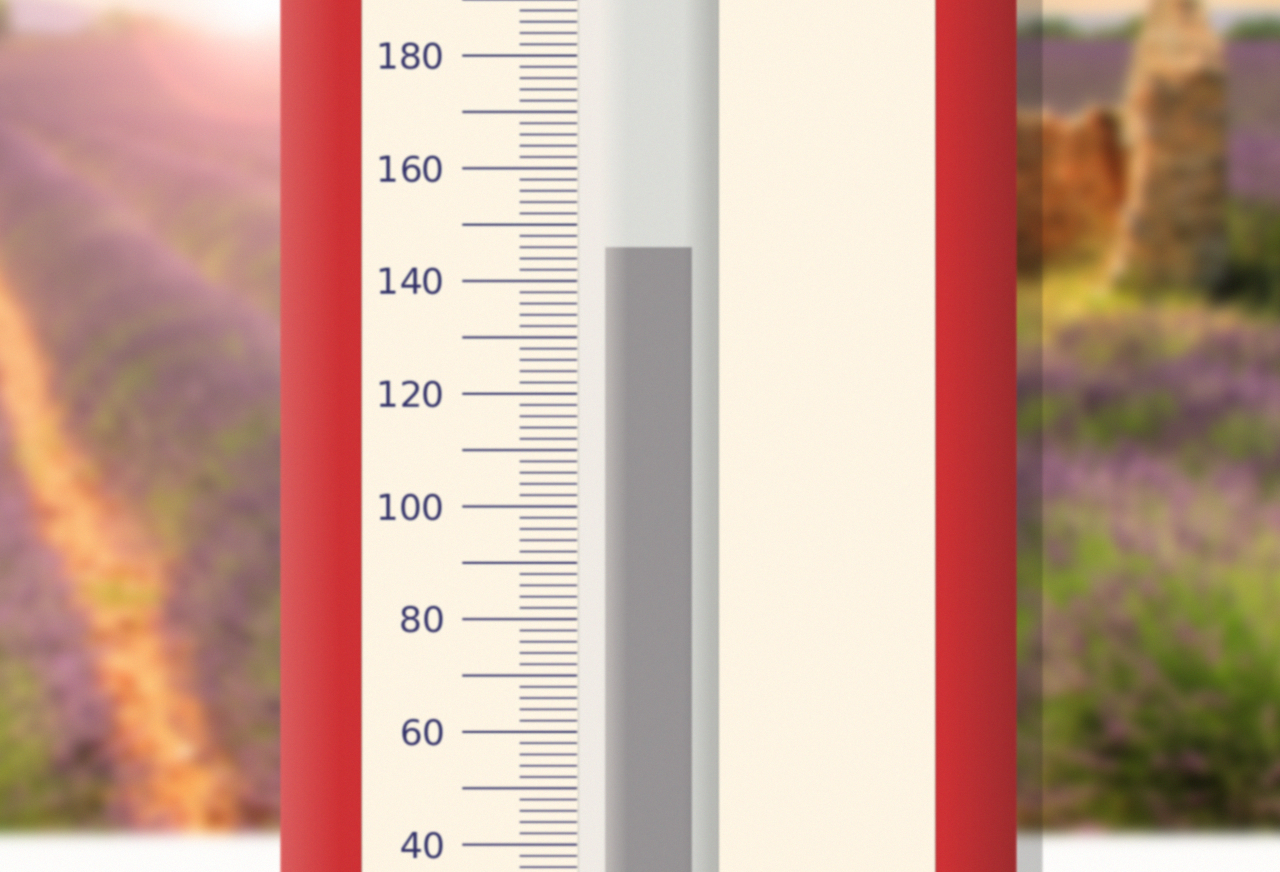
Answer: 146 (mmHg)
